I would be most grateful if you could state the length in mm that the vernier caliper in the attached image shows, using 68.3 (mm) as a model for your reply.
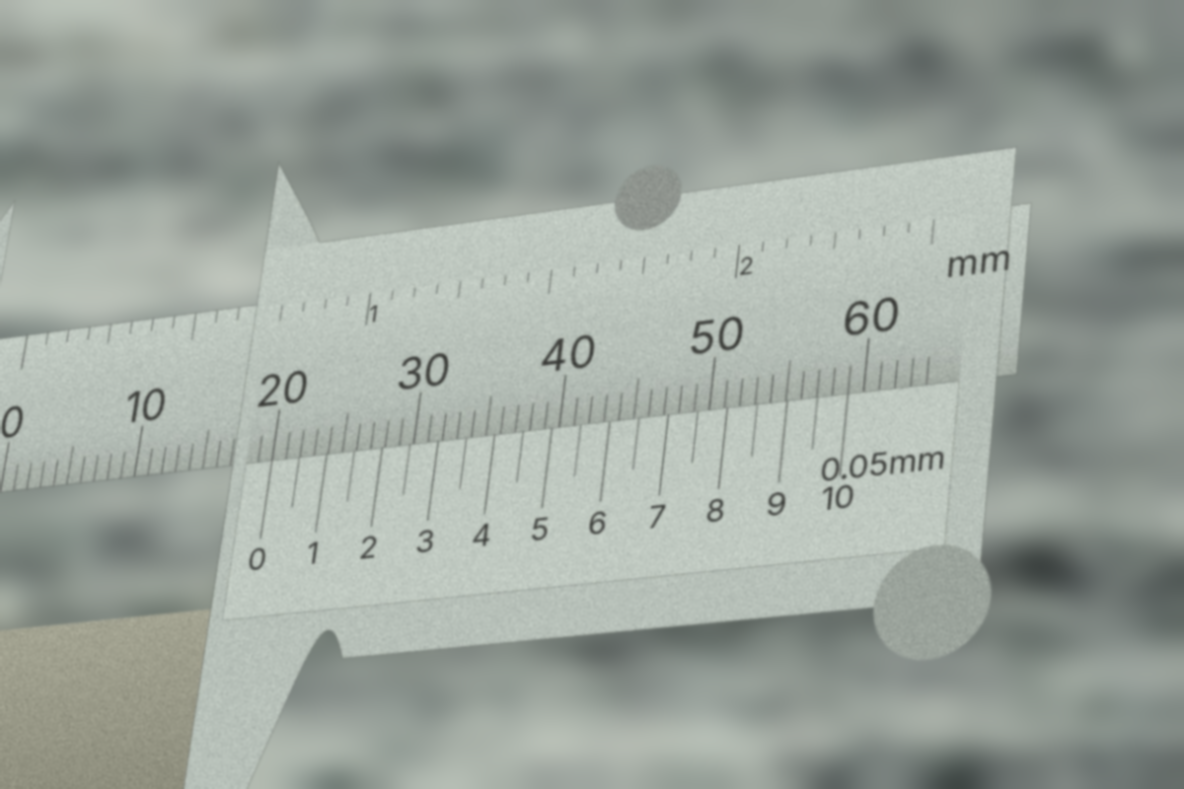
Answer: 20.0 (mm)
